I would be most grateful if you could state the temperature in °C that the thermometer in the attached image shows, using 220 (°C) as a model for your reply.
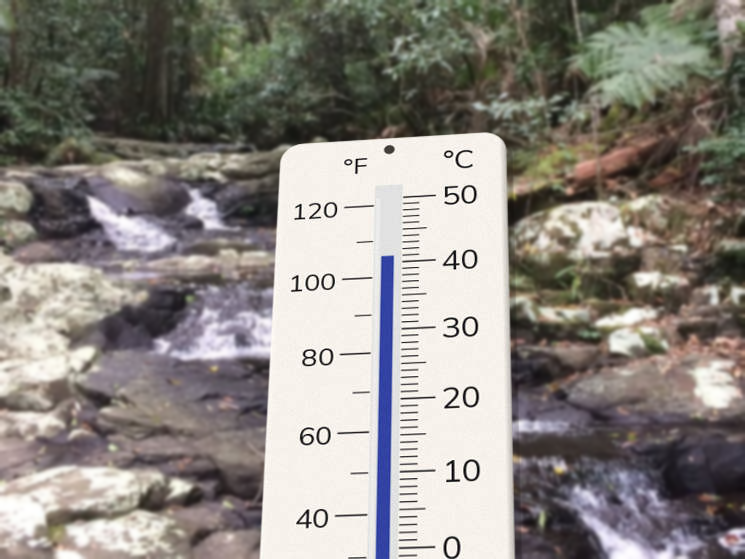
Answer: 41 (°C)
